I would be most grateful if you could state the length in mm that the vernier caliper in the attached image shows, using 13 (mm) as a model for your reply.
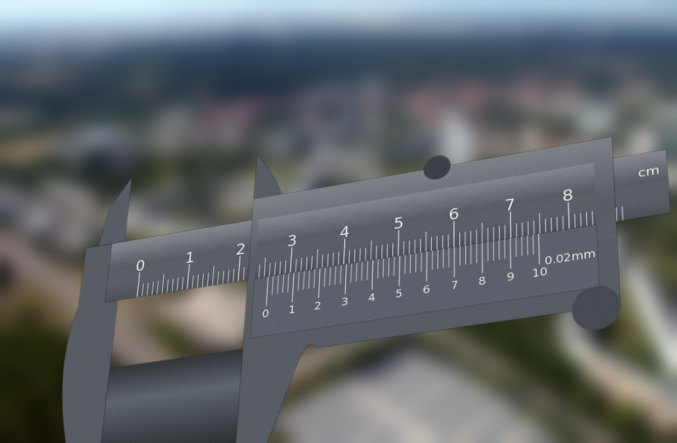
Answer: 25.8 (mm)
